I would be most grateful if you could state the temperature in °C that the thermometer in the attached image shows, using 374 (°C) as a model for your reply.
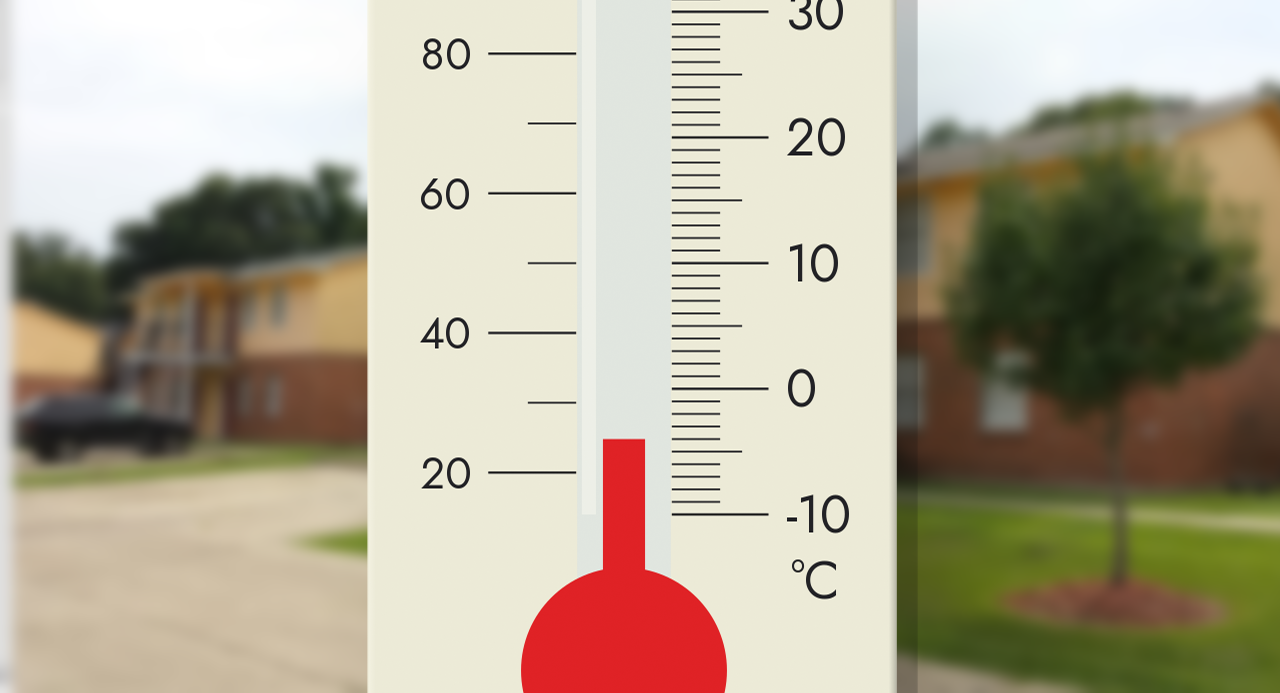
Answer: -4 (°C)
